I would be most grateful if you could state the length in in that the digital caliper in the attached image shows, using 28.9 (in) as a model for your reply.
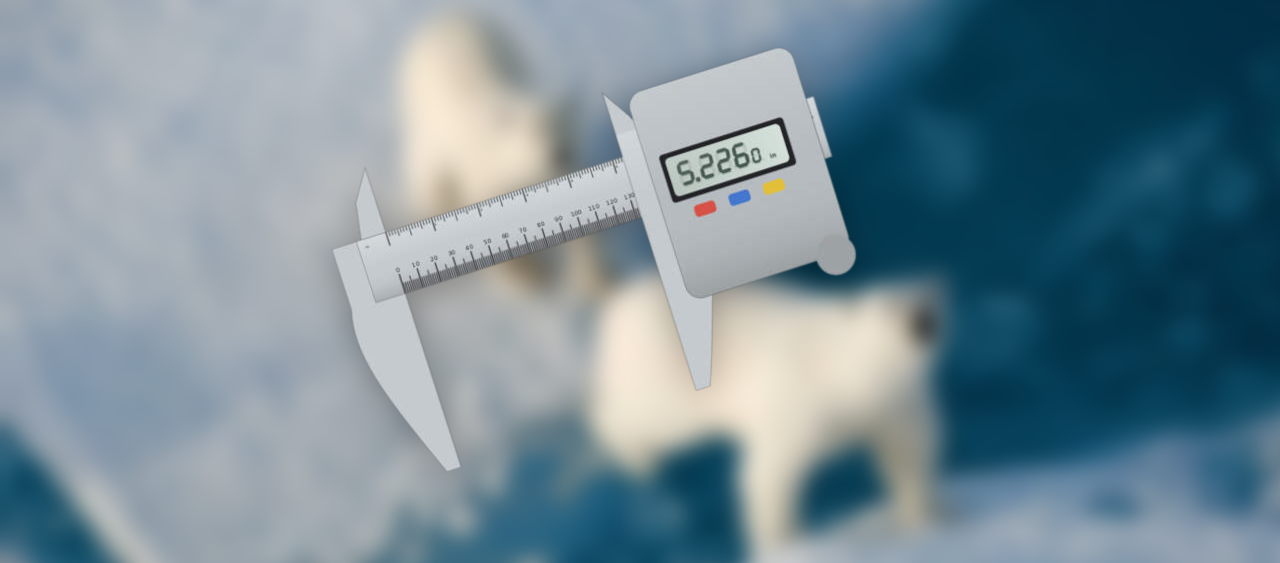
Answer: 5.2260 (in)
